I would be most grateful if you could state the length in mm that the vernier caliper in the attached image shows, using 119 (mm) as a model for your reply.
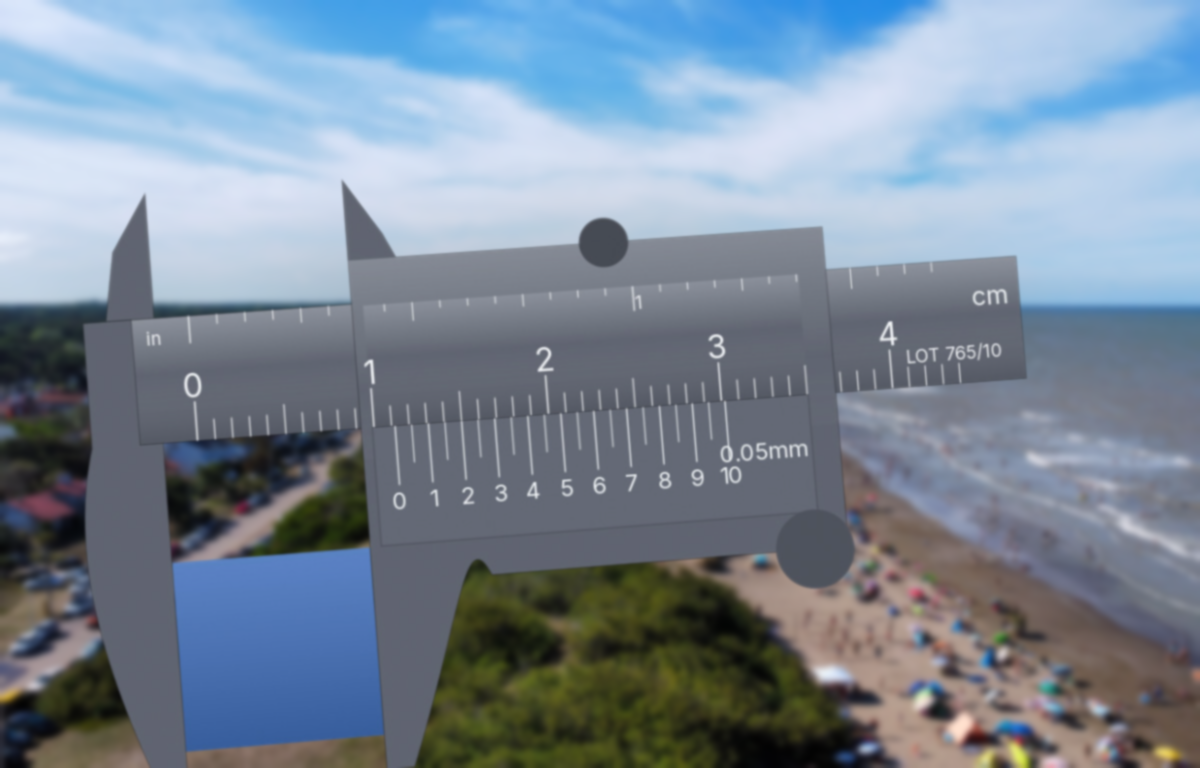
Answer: 11.2 (mm)
